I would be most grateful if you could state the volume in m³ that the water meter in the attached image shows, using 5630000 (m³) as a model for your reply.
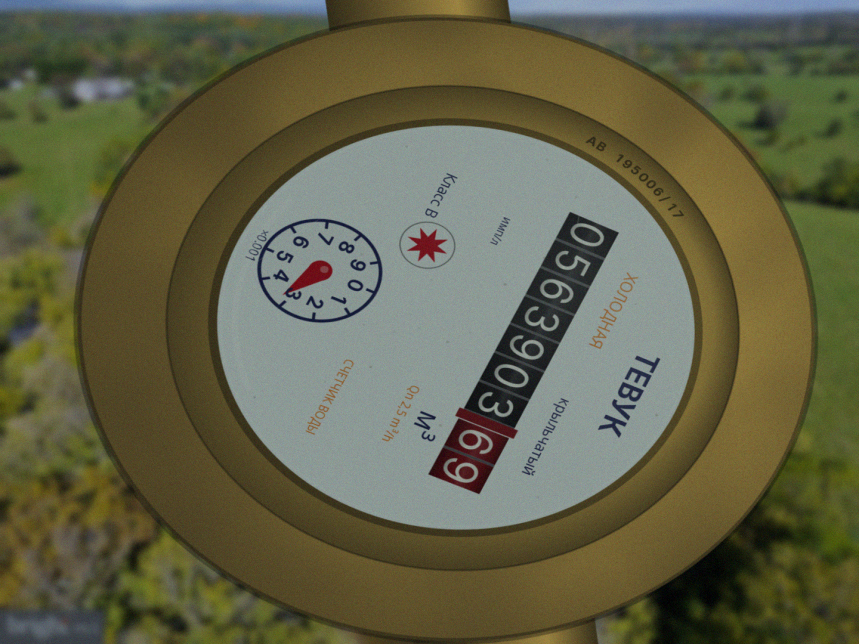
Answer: 563903.693 (m³)
